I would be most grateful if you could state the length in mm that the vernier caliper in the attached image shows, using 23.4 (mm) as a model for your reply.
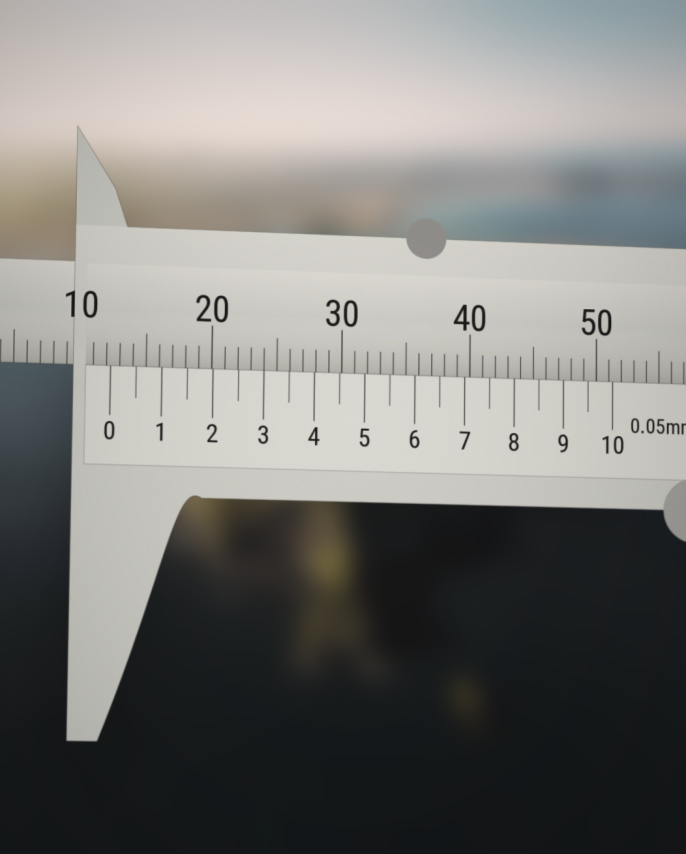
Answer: 12.3 (mm)
